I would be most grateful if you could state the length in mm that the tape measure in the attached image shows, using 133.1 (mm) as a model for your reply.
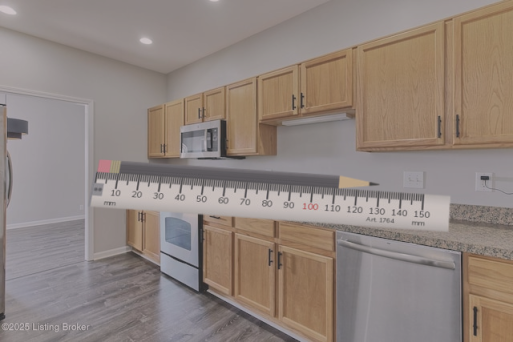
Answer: 130 (mm)
